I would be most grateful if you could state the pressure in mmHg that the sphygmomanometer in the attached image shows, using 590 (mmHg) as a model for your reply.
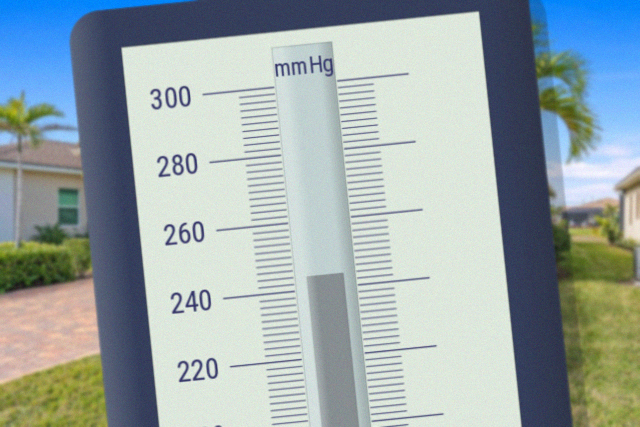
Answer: 244 (mmHg)
